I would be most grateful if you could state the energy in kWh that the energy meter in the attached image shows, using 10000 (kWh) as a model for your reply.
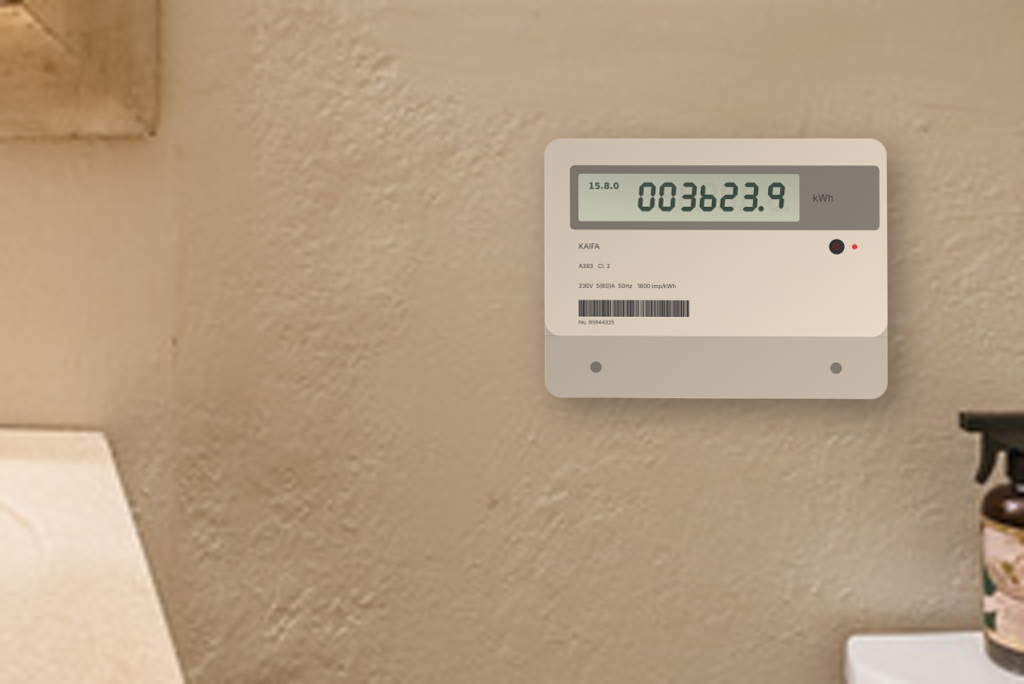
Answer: 3623.9 (kWh)
